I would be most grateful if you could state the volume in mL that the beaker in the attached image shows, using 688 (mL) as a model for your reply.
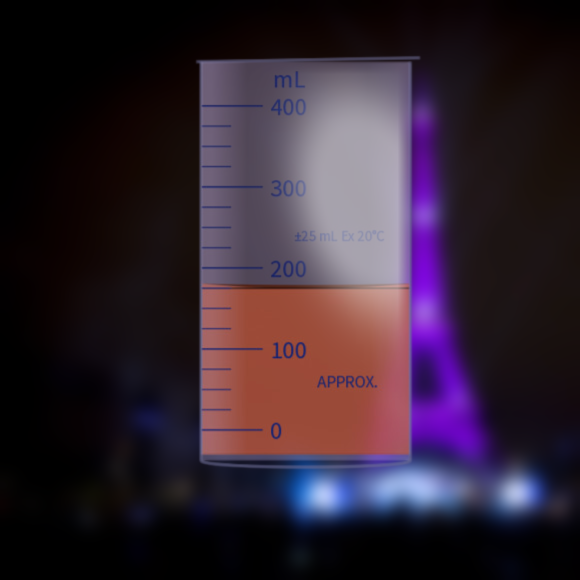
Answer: 175 (mL)
